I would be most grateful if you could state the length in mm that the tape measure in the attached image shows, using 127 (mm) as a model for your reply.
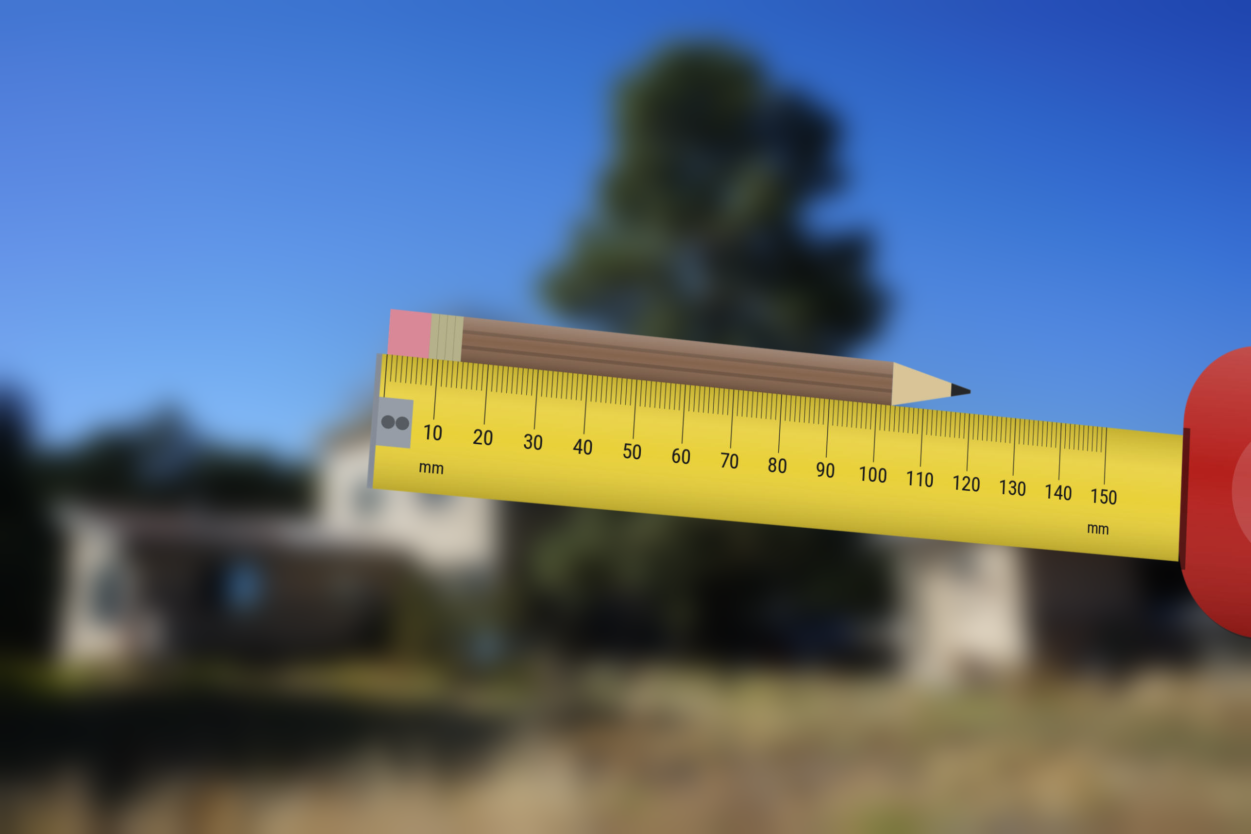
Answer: 120 (mm)
